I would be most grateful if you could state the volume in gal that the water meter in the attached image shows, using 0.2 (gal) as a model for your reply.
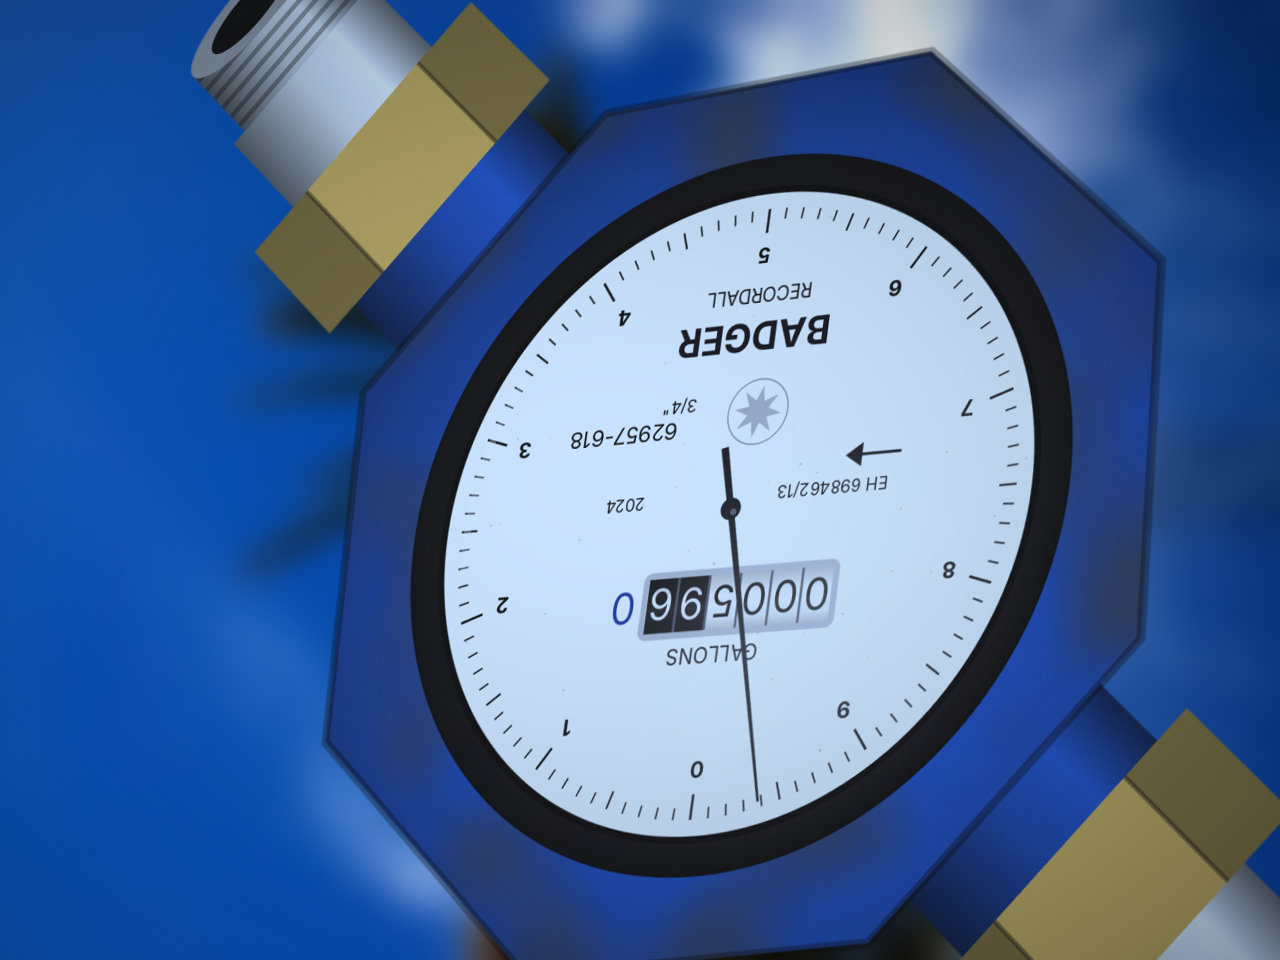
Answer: 5959.6 (gal)
